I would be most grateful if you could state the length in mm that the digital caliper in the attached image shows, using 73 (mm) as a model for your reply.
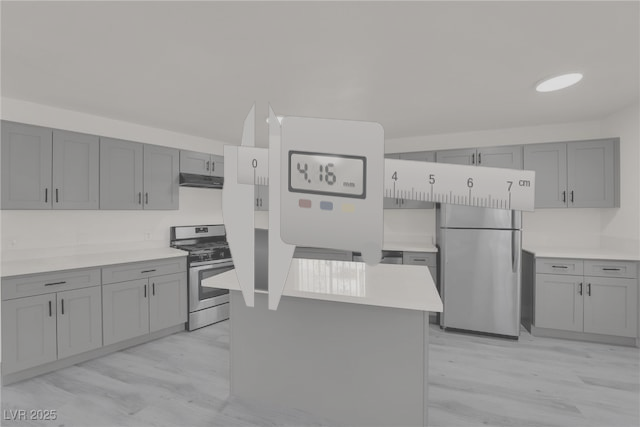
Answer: 4.16 (mm)
